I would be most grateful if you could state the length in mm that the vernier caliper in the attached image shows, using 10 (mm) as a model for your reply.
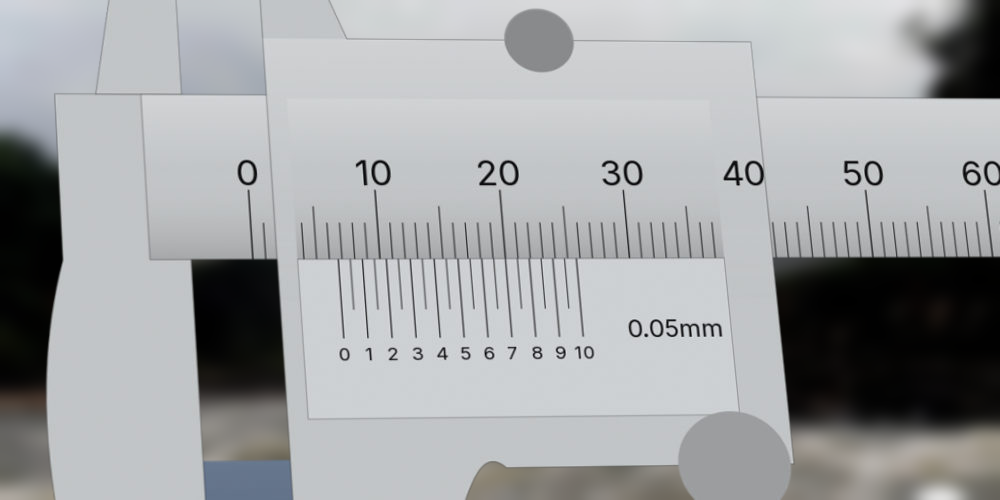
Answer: 6.7 (mm)
